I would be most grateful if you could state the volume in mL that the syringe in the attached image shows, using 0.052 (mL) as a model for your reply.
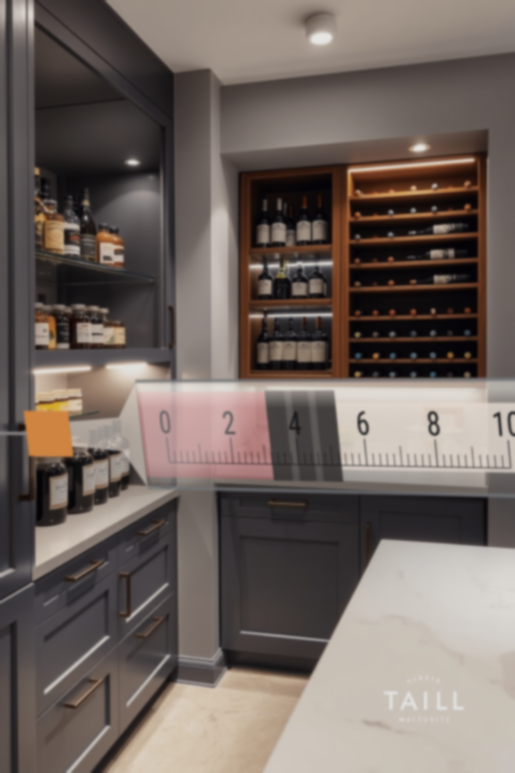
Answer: 3.2 (mL)
